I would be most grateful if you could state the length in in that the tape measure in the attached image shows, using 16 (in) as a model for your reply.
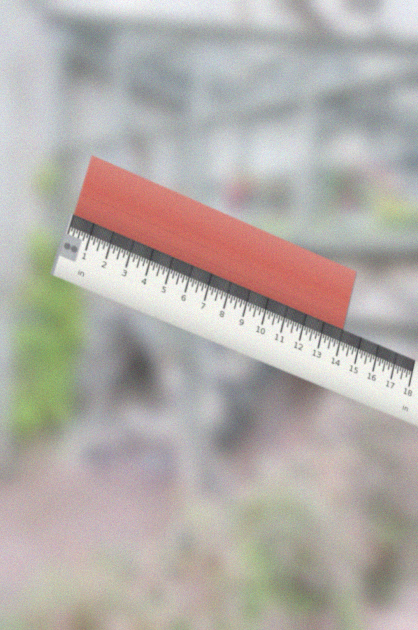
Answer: 14 (in)
